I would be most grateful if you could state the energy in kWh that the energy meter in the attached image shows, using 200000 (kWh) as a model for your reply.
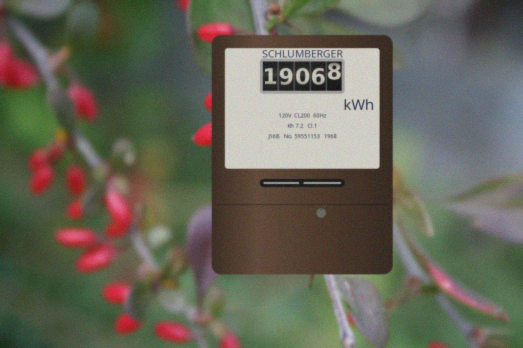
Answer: 19068 (kWh)
